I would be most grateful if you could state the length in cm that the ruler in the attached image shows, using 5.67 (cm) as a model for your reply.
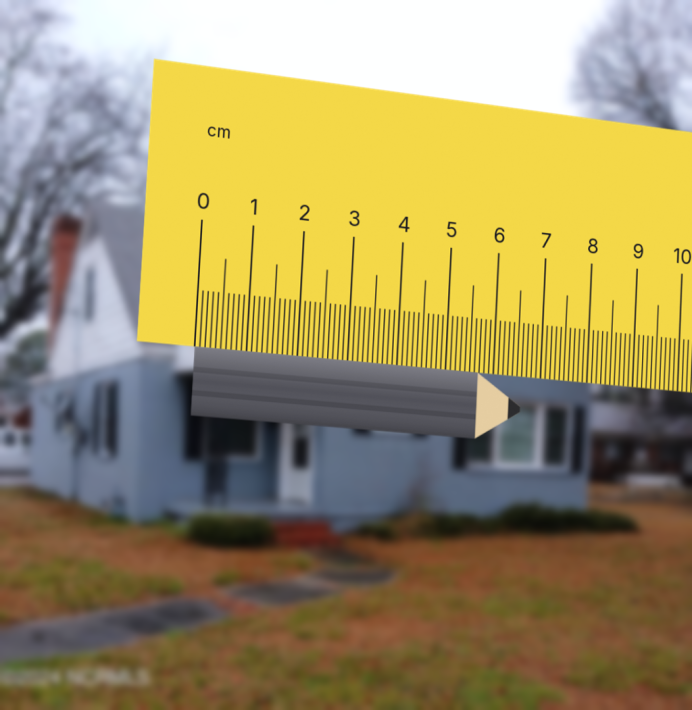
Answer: 6.6 (cm)
